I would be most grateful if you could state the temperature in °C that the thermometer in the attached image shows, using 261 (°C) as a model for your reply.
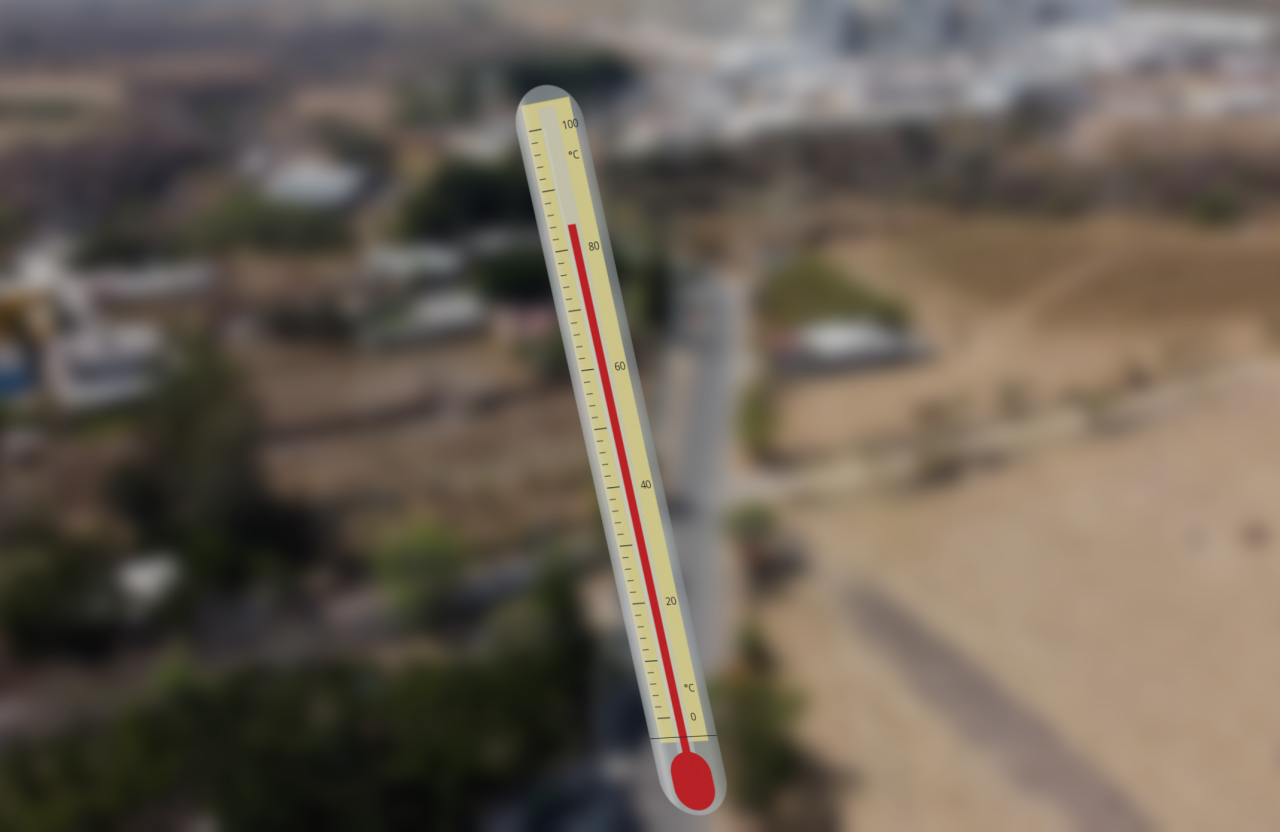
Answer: 84 (°C)
